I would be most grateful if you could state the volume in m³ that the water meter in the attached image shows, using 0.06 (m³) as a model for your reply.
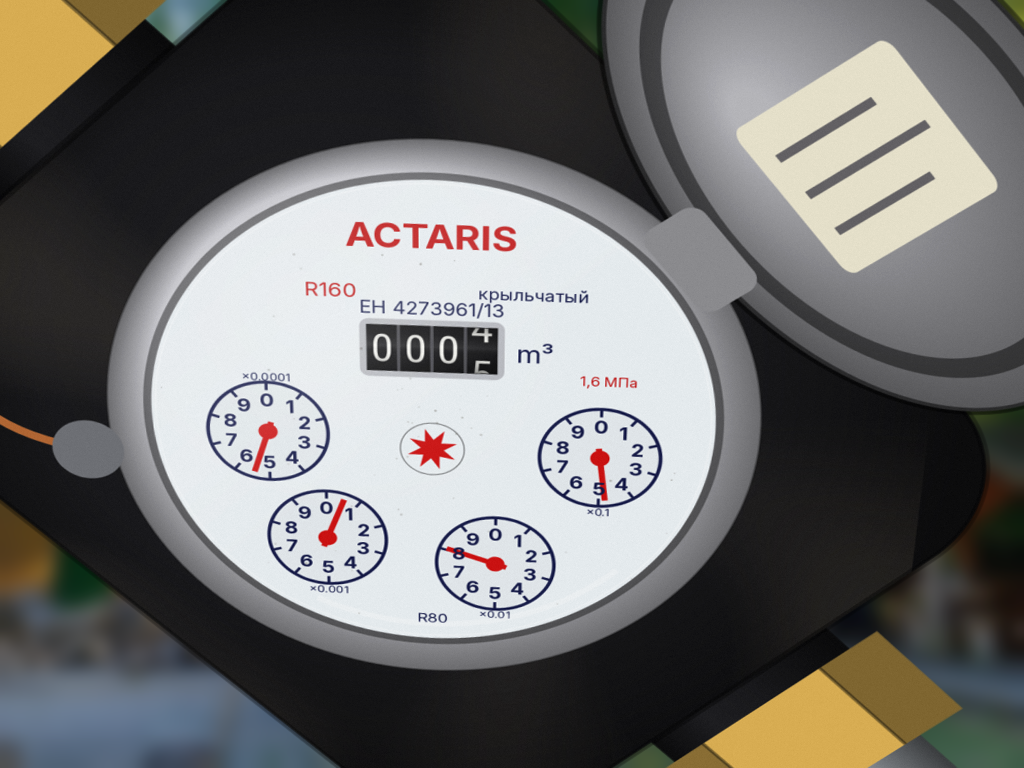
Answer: 4.4805 (m³)
